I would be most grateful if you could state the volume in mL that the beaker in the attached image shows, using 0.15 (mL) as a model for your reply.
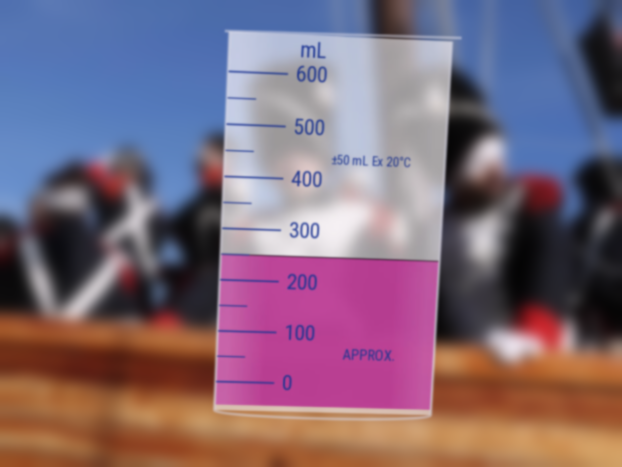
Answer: 250 (mL)
